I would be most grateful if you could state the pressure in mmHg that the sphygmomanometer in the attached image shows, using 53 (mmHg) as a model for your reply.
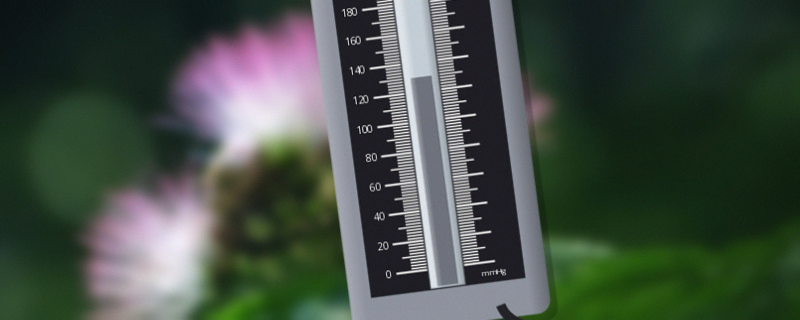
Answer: 130 (mmHg)
